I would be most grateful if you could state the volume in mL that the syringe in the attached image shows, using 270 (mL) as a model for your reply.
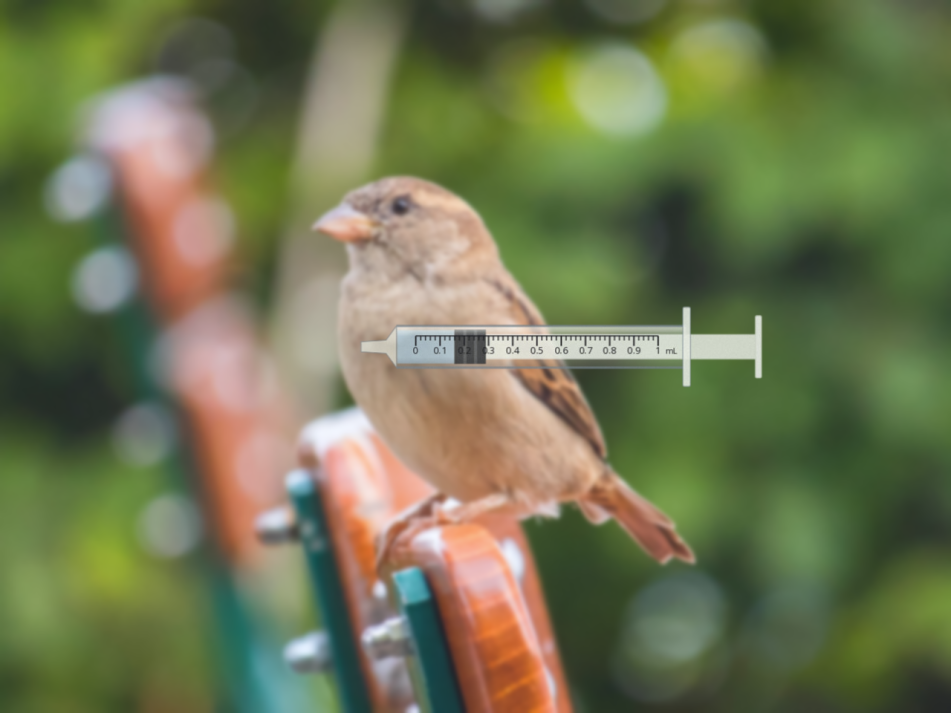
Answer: 0.16 (mL)
